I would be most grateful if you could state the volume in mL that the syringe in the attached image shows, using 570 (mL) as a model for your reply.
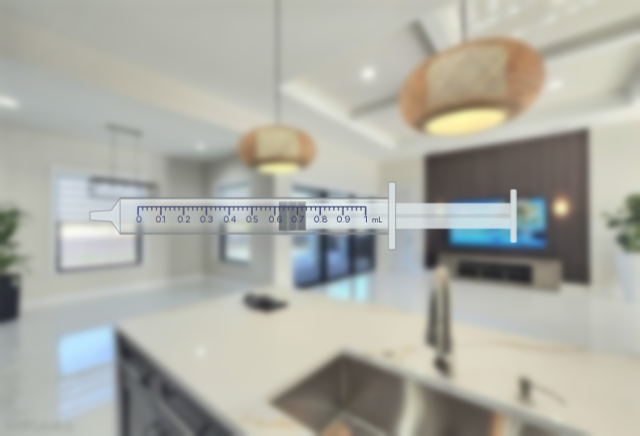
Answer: 0.62 (mL)
